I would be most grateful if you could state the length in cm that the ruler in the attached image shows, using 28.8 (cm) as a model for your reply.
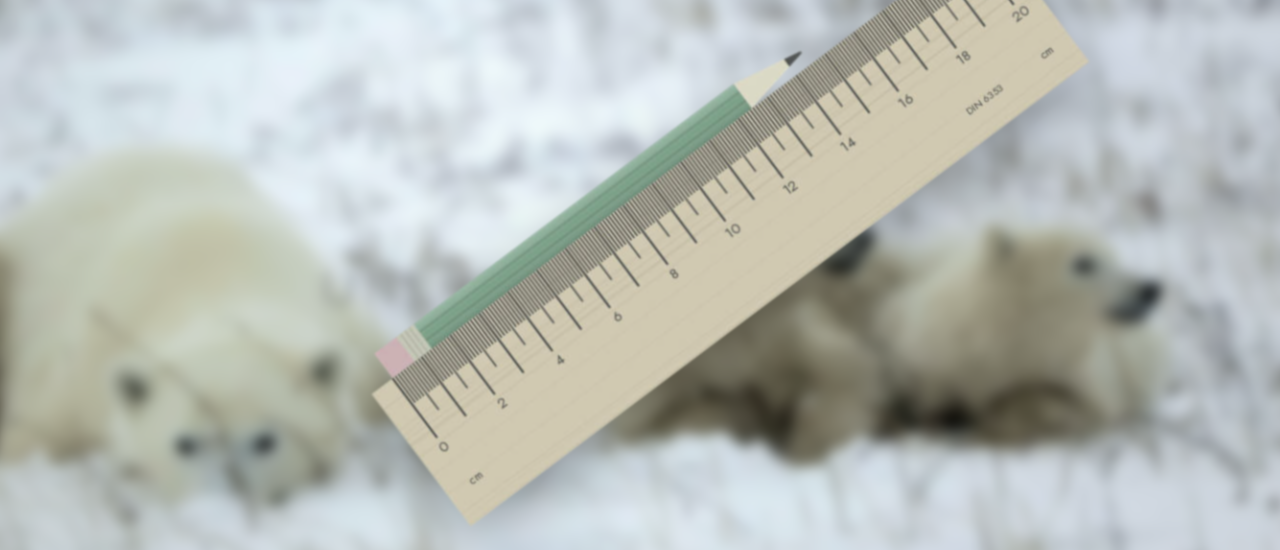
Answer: 14.5 (cm)
